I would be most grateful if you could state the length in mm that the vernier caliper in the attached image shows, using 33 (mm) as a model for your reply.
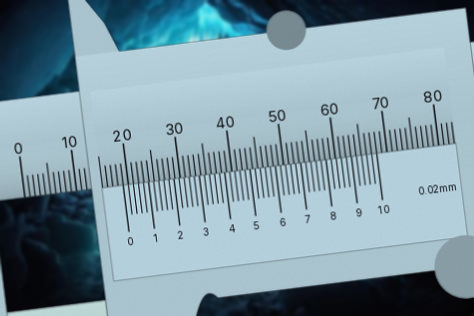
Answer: 19.0 (mm)
